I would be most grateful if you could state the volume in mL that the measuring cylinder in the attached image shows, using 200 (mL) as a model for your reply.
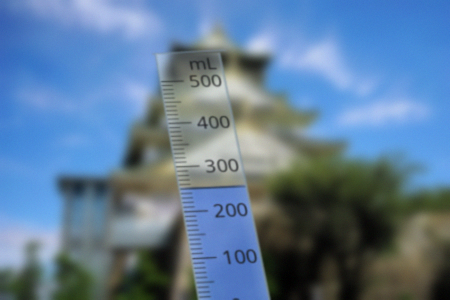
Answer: 250 (mL)
